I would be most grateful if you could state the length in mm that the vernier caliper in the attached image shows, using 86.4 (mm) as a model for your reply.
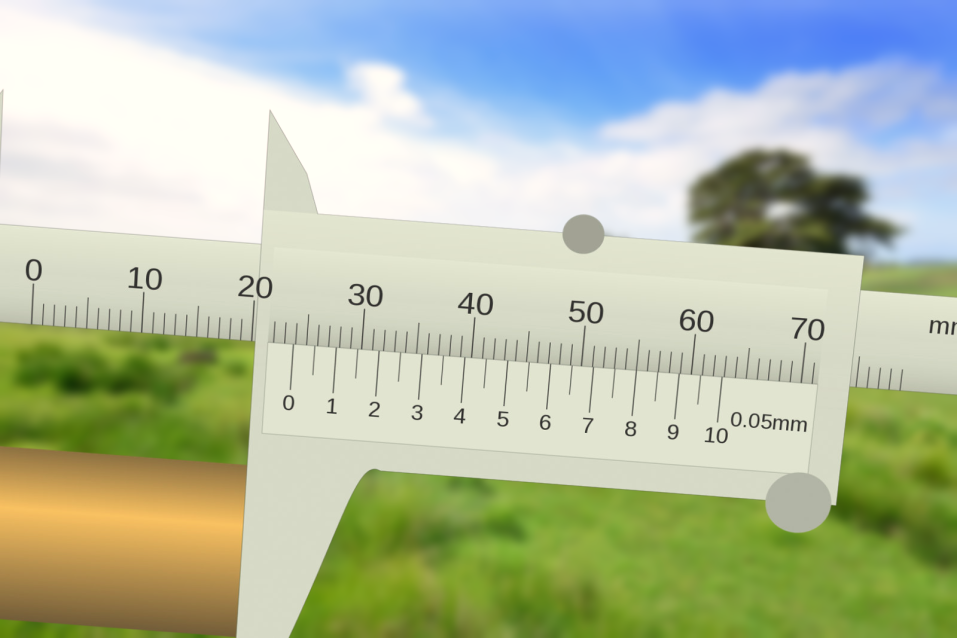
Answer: 23.8 (mm)
